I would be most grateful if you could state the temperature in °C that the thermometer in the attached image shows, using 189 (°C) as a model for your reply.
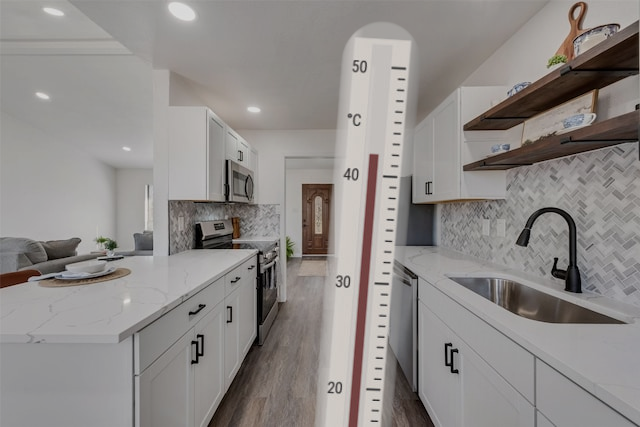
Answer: 42 (°C)
